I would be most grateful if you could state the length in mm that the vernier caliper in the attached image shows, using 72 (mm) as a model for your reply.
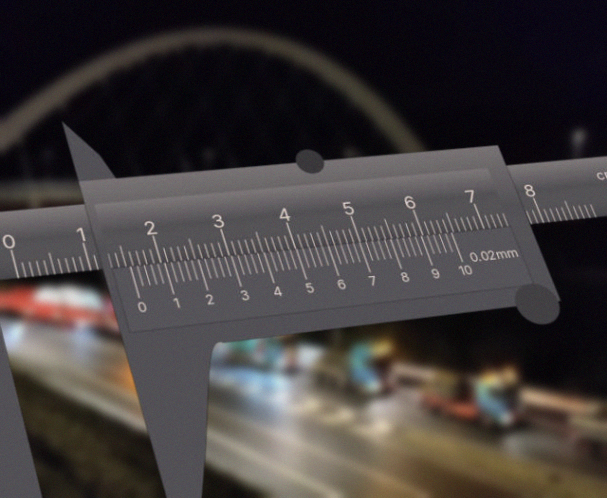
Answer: 15.6 (mm)
